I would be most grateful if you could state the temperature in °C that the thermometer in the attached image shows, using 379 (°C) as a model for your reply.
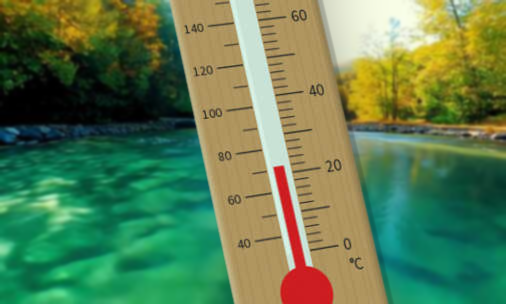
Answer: 22 (°C)
